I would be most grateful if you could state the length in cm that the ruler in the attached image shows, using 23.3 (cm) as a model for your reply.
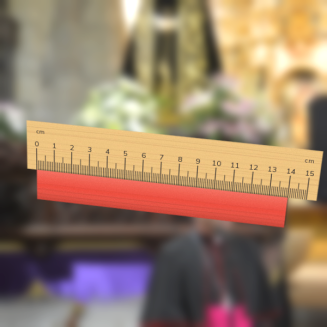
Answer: 14 (cm)
